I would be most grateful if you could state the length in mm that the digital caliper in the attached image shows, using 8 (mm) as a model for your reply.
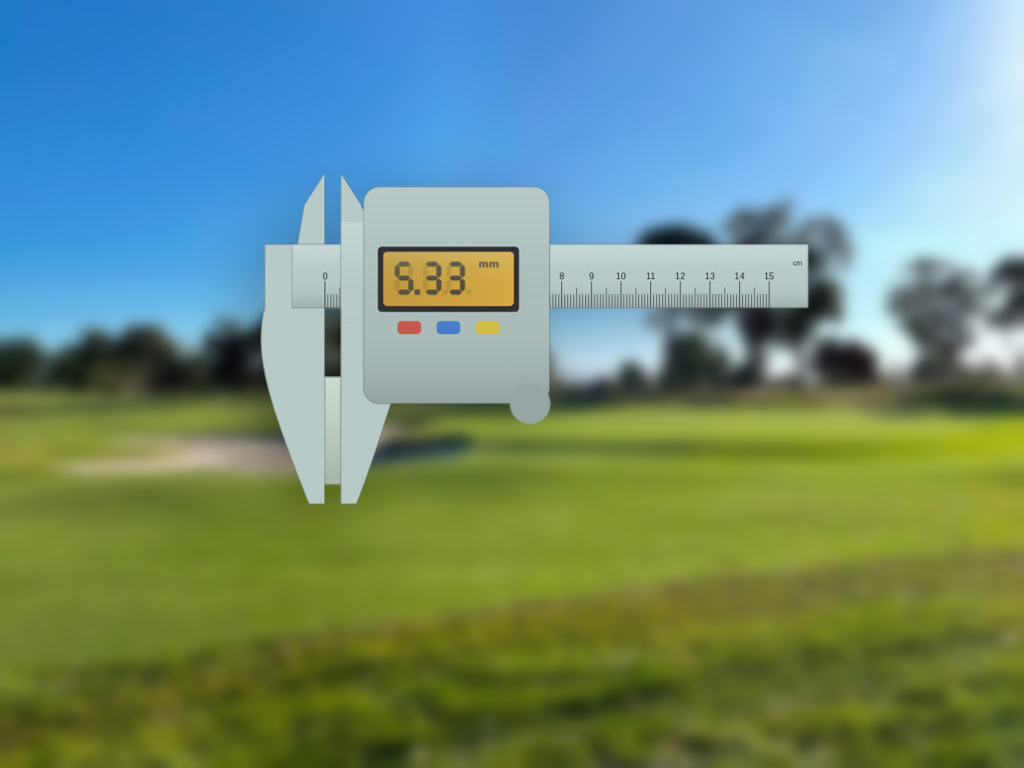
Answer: 5.33 (mm)
